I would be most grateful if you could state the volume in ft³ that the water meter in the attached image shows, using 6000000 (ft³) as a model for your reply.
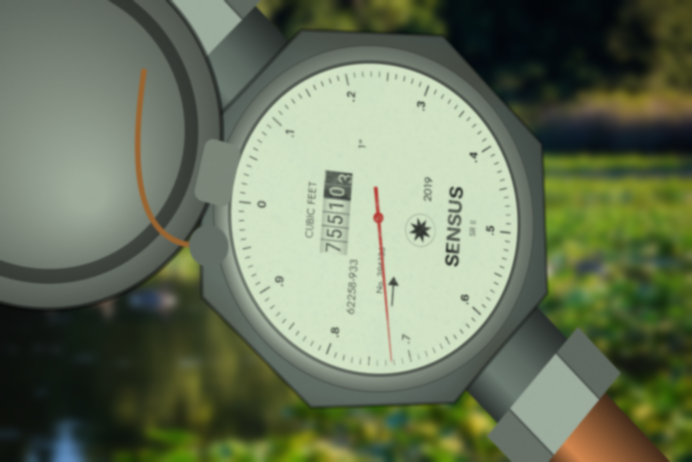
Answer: 755102.72 (ft³)
